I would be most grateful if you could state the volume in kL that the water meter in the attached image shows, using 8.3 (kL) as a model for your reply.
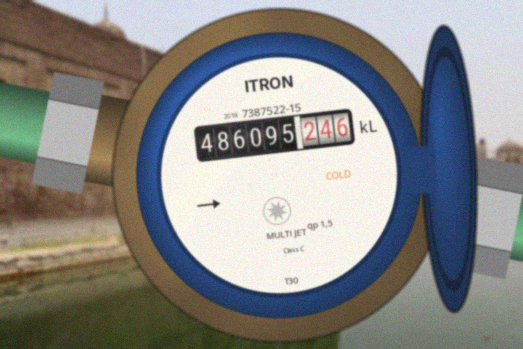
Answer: 486095.246 (kL)
